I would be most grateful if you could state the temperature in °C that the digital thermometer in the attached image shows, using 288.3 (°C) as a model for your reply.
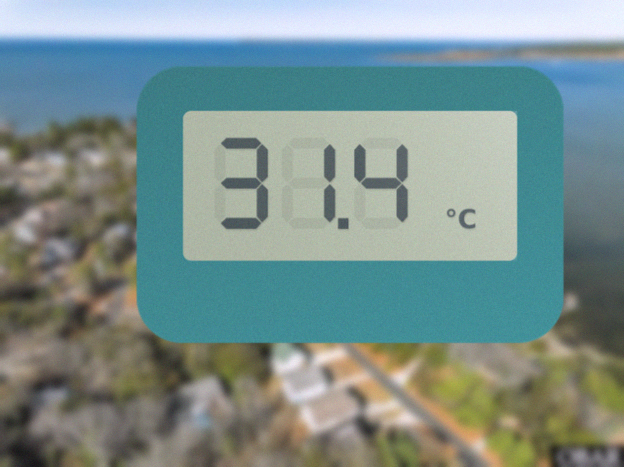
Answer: 31.4 (°C)
